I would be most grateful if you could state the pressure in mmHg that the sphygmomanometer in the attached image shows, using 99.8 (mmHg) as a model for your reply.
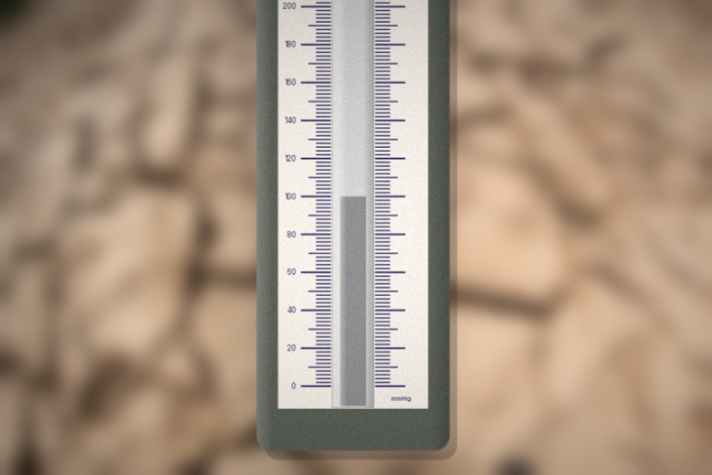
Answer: 100 (mmHg)
